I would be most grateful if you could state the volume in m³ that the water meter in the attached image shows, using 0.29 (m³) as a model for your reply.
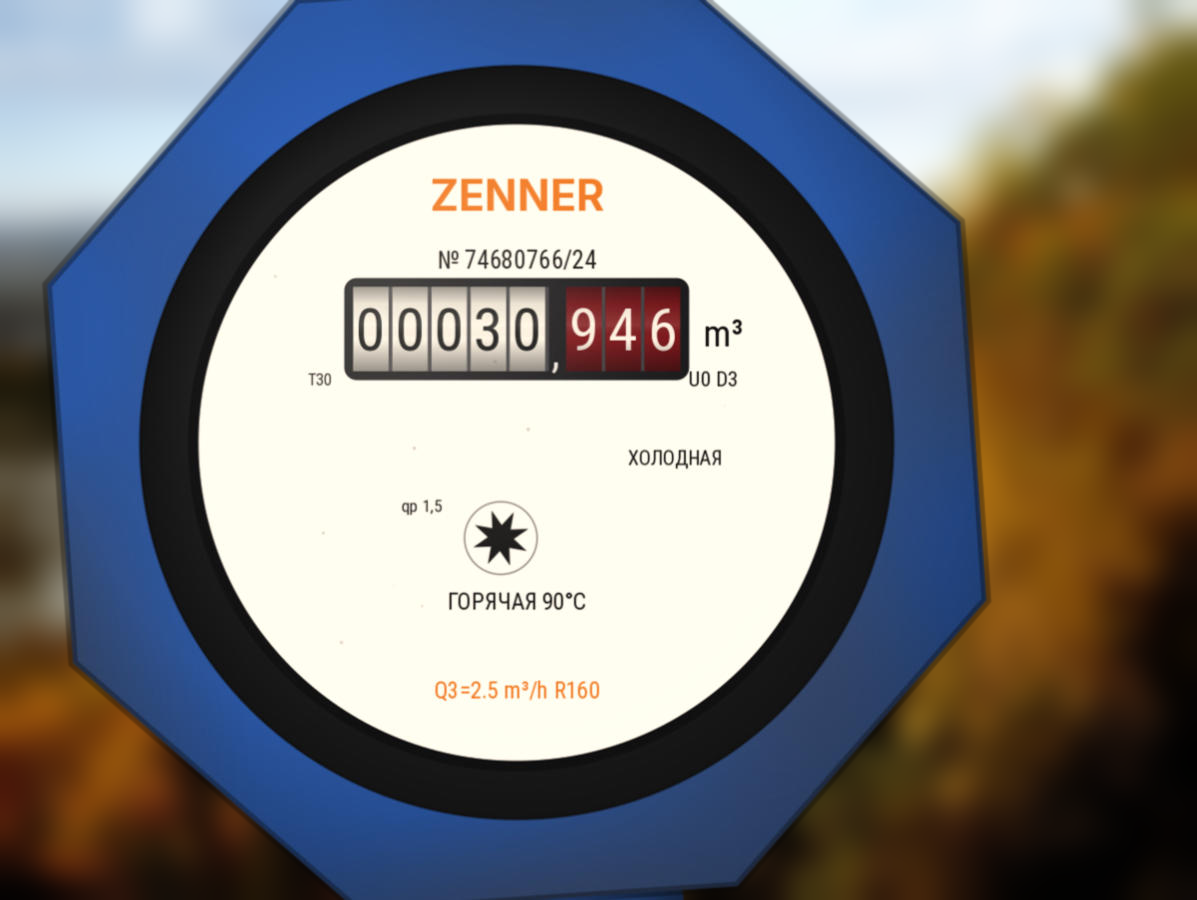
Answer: 30.946 (m³)
